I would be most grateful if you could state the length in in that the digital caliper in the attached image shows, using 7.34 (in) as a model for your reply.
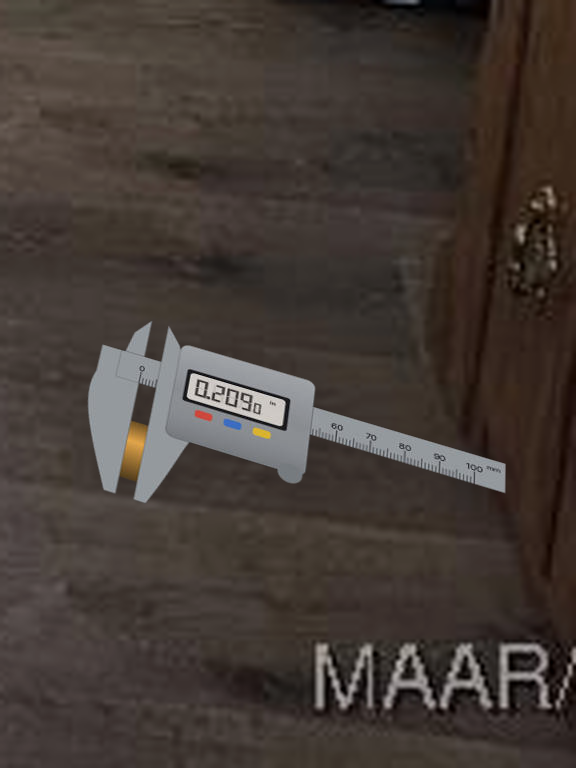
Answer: 0.2090 (in)
